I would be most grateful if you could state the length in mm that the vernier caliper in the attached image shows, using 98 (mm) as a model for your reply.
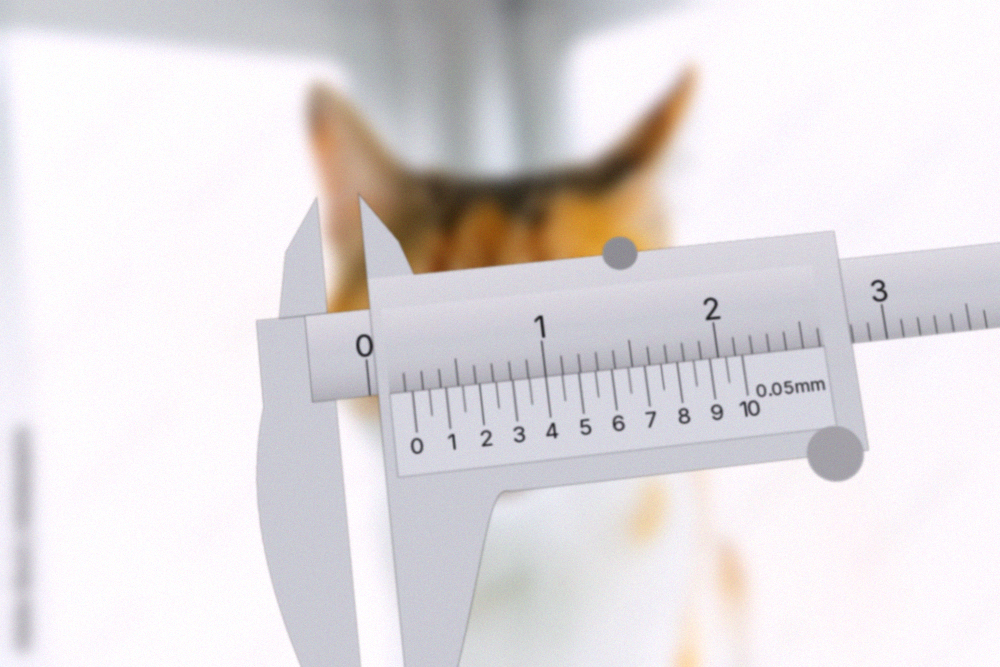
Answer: 2.4 (mm)
